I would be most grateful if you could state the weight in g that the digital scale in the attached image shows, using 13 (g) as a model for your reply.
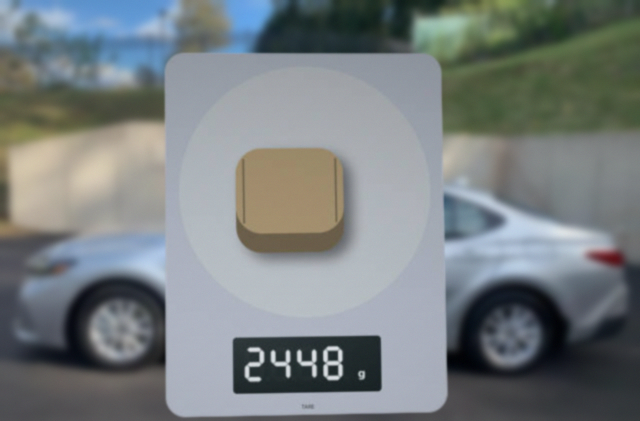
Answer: 2448 (g)
